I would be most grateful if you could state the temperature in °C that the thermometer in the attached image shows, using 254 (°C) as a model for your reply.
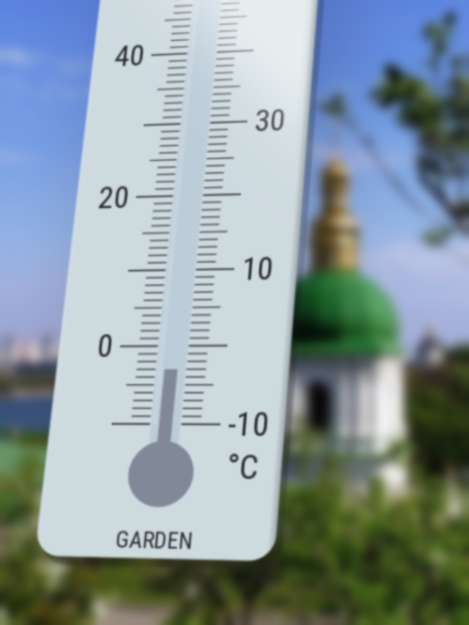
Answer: -3 (°C)
